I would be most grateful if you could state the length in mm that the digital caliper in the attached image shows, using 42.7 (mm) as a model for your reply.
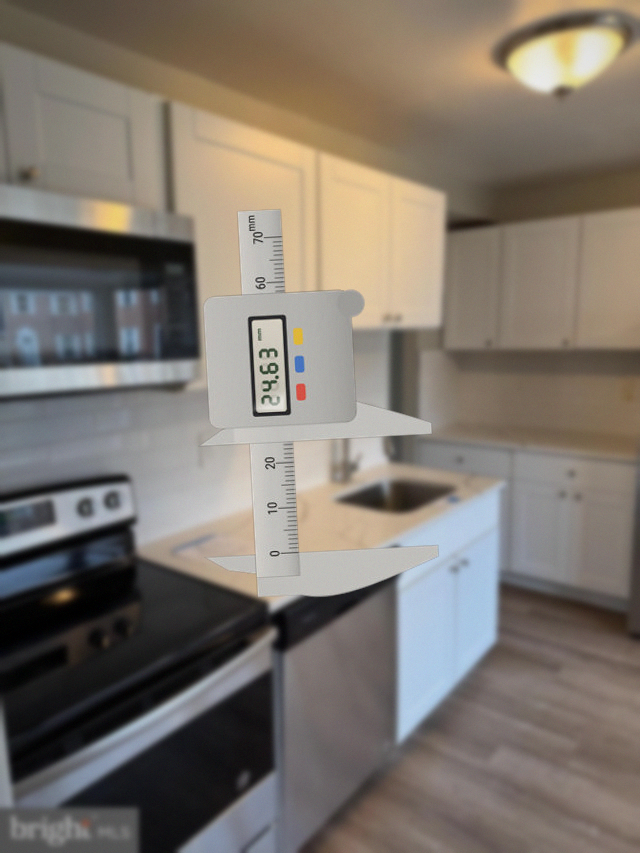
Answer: 24.63 (mm)
